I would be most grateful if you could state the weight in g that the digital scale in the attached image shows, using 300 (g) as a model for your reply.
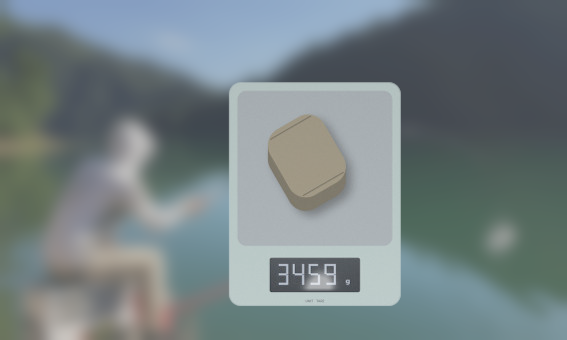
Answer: 3459 (g)
